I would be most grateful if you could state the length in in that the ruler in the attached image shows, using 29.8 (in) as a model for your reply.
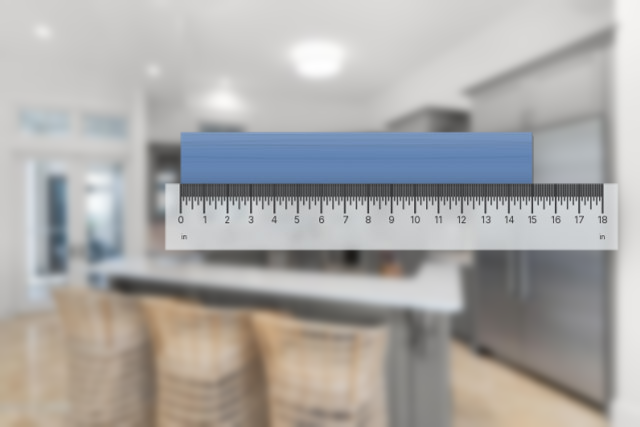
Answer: 15 (in)
